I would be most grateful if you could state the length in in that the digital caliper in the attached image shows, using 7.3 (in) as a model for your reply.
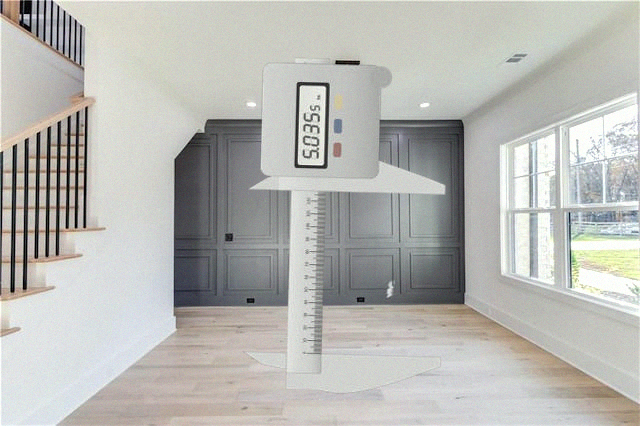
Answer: 5.0355 (in)
